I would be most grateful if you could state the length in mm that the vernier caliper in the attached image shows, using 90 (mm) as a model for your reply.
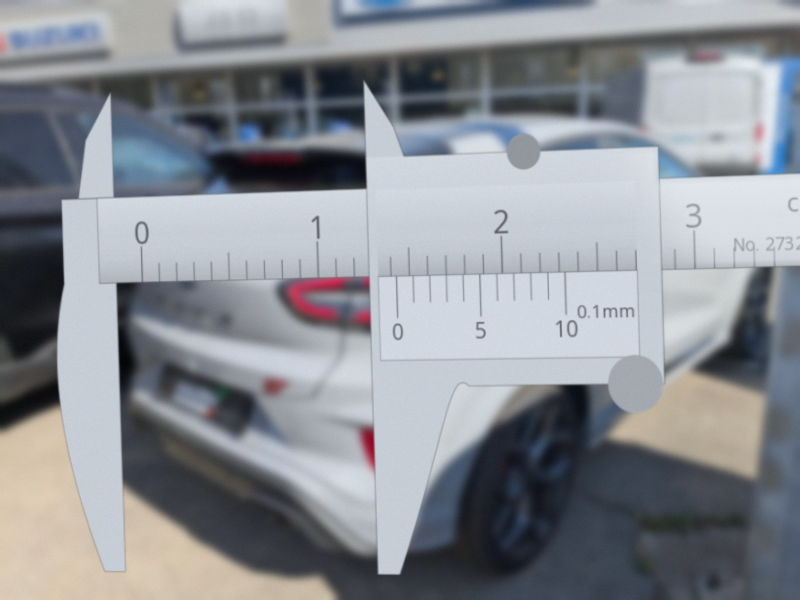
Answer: 14.3 (mm)
